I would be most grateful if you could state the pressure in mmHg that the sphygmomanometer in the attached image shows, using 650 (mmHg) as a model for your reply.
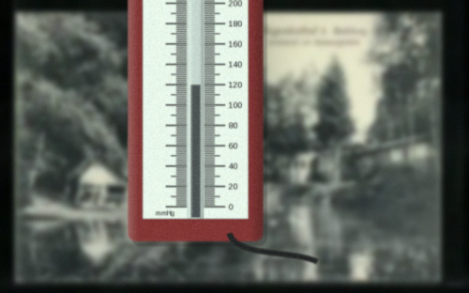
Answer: 120 (mmHg)
